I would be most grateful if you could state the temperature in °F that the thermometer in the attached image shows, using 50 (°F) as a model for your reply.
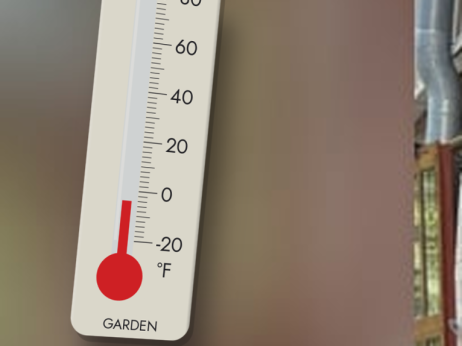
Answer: -4 (°F)
